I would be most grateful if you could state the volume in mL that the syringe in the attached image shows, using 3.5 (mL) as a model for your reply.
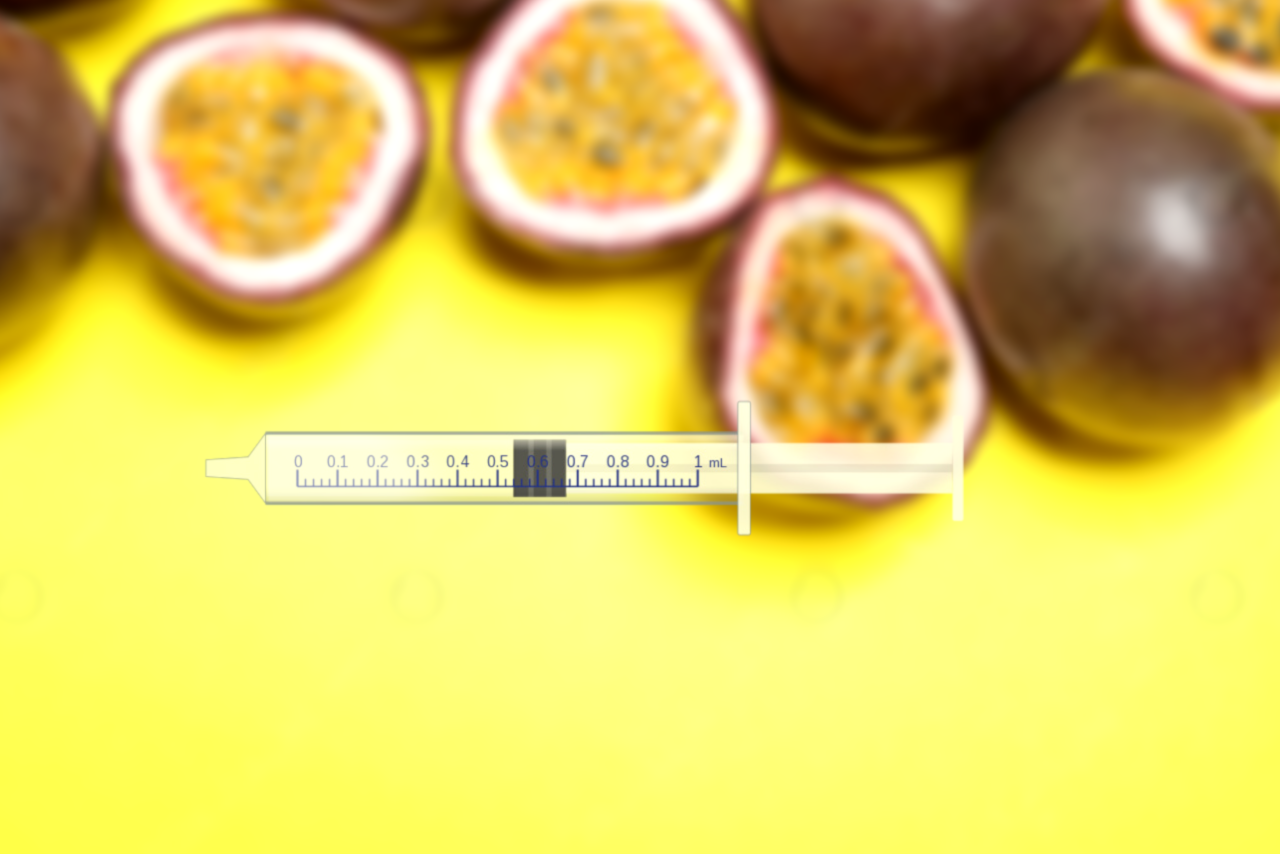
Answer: 0.54 (mL)
